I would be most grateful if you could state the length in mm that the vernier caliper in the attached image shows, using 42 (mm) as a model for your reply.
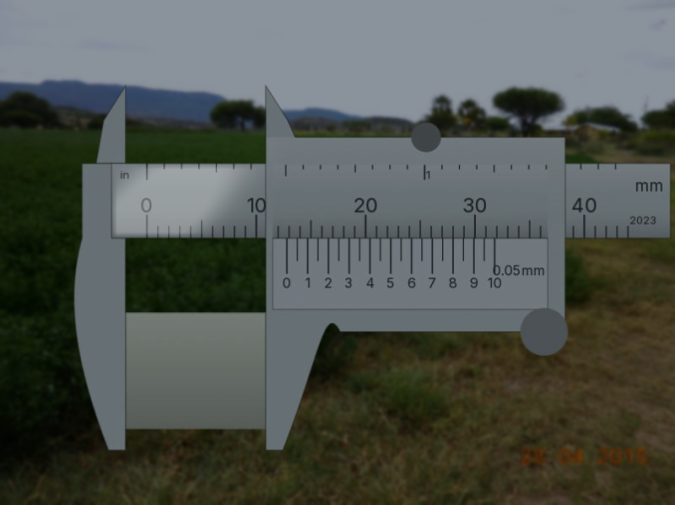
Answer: 12.8 (mm)
